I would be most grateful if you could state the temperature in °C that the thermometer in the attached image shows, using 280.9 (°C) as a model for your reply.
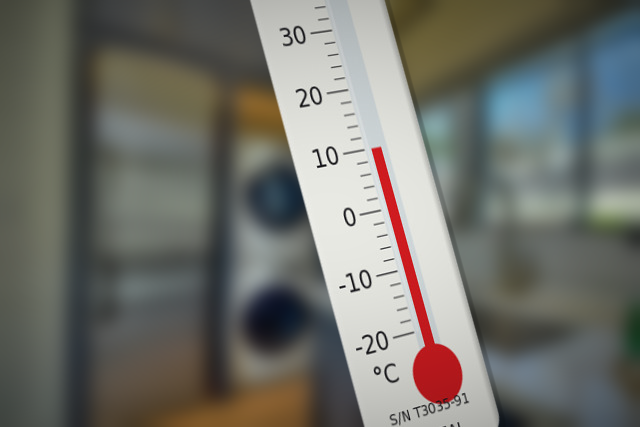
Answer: 10 (°C)
